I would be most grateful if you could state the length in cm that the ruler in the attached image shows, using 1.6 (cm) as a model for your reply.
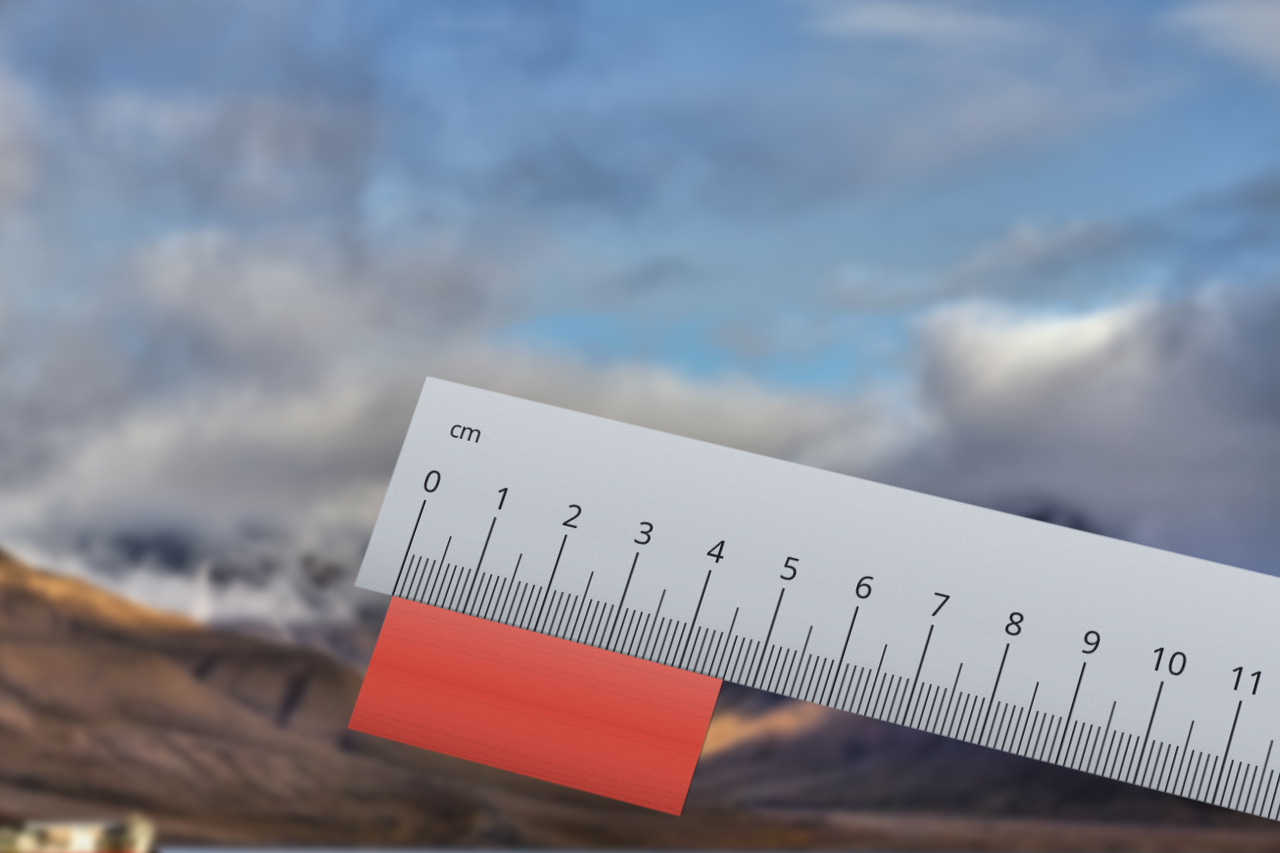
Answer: 4.6 (cm)
